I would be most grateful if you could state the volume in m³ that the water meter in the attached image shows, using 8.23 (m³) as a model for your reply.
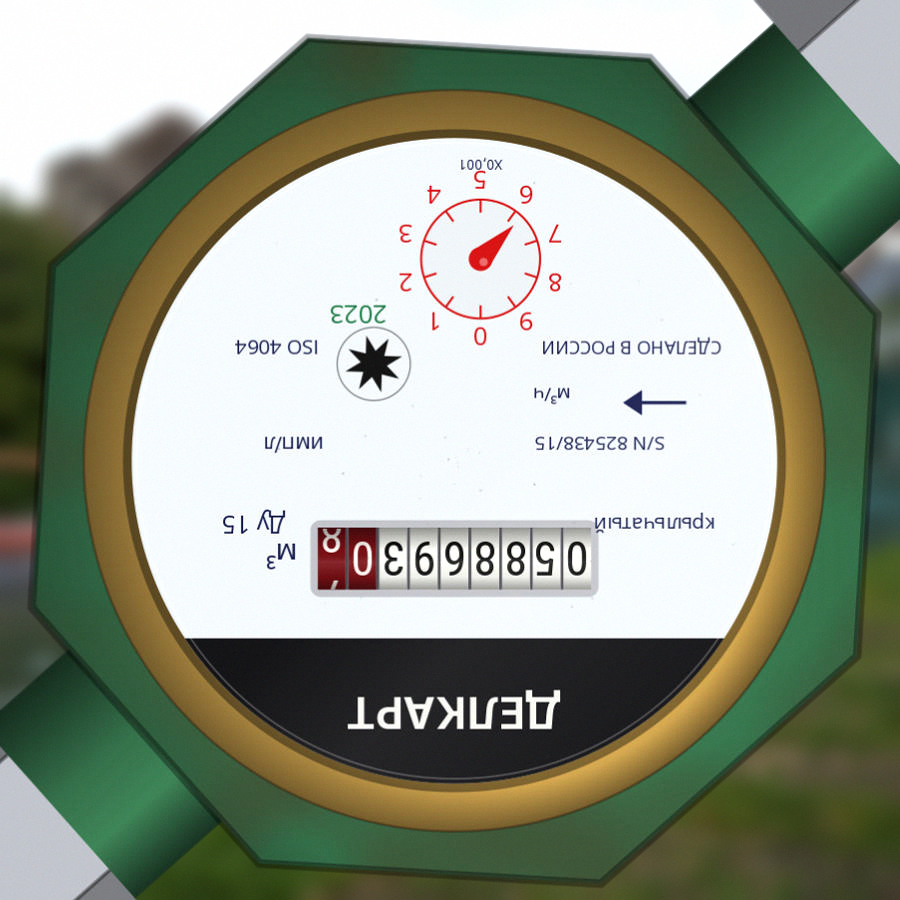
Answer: 588693.076 (m³)
